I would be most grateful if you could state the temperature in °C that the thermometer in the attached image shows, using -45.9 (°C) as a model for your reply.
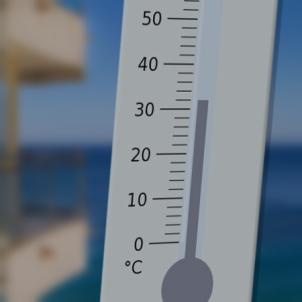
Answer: 32 (°C)
